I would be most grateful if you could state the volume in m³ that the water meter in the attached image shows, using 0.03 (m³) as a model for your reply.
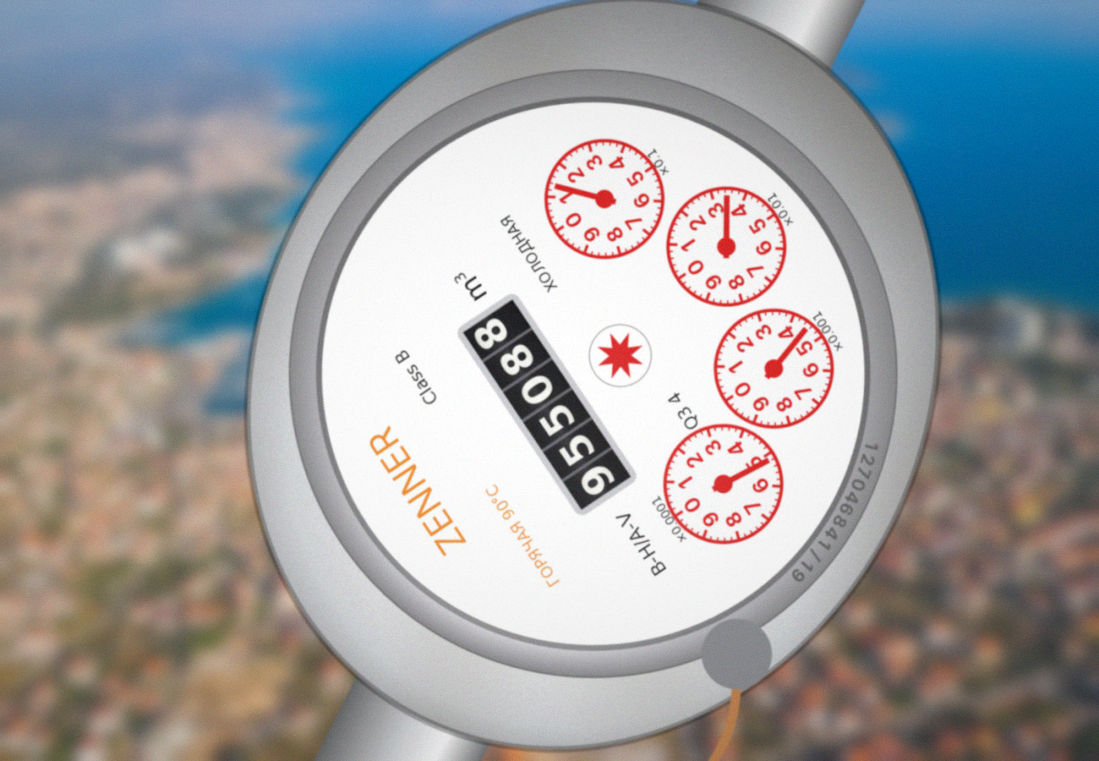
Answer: 955088.1345 (m³)
